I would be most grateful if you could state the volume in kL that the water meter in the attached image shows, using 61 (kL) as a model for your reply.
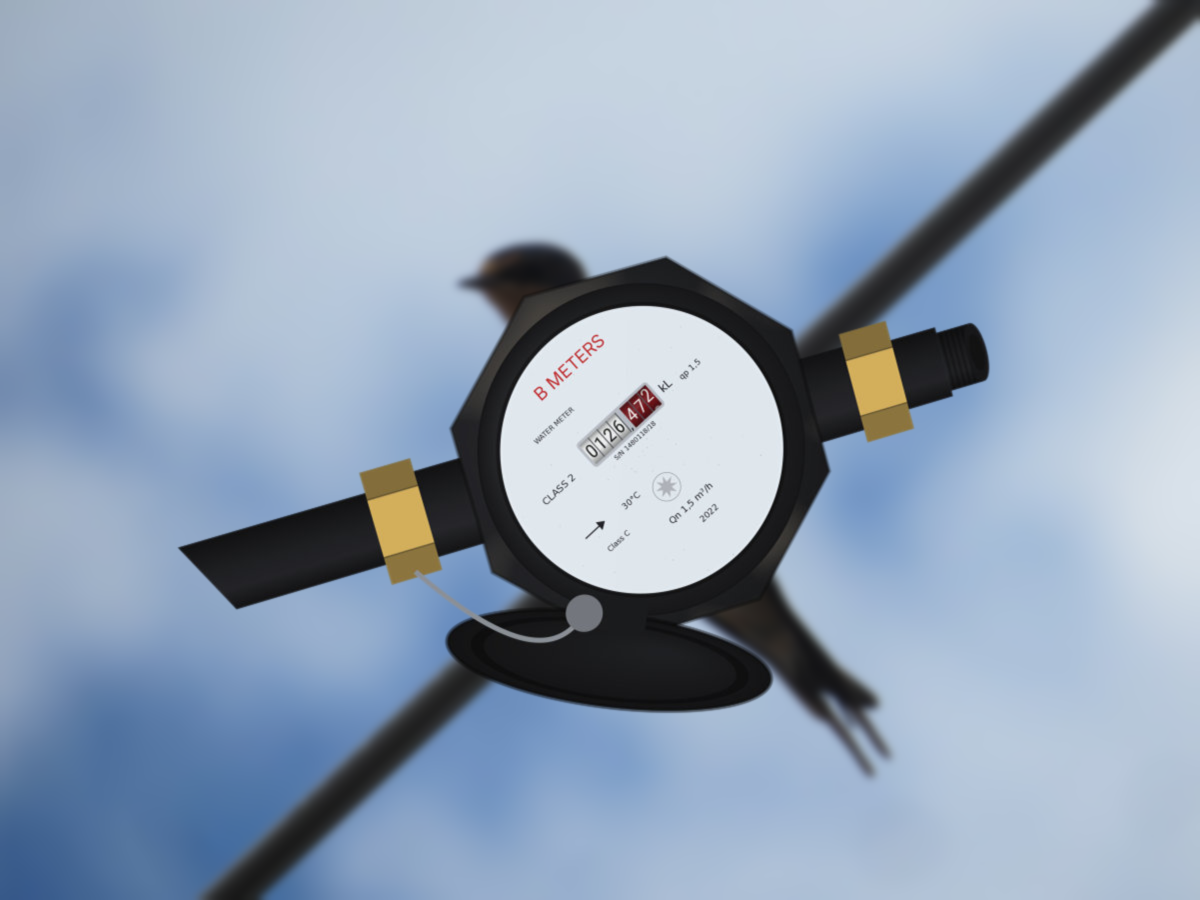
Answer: 126.472 (kL)
